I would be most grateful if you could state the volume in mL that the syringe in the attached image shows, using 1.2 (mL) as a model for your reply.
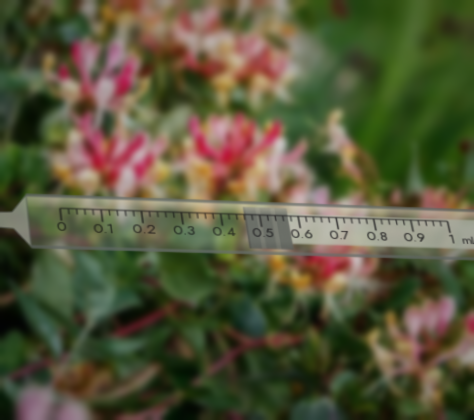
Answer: 0.46 (mL)
